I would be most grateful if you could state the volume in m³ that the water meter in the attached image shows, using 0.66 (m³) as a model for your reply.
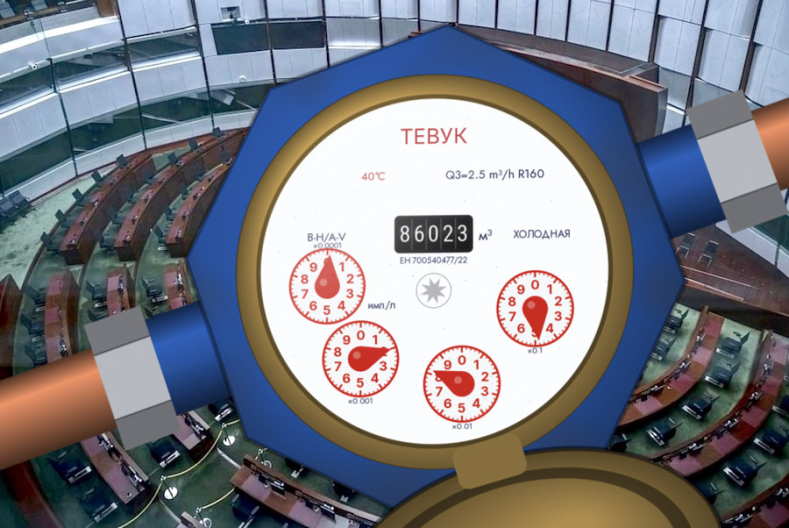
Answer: 86023.4820 (m³)
